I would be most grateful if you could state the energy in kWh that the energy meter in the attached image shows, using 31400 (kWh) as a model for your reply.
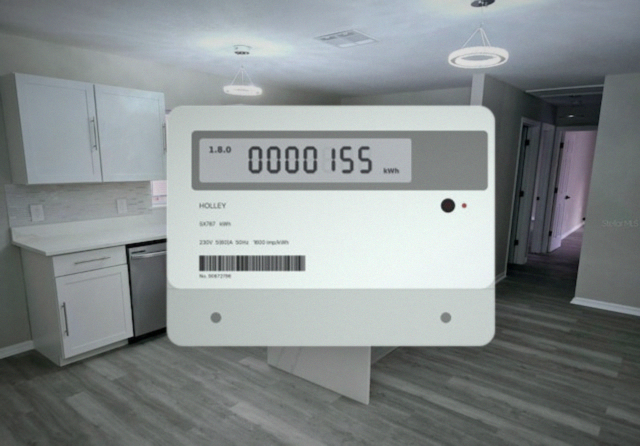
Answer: 155 (kWh)
